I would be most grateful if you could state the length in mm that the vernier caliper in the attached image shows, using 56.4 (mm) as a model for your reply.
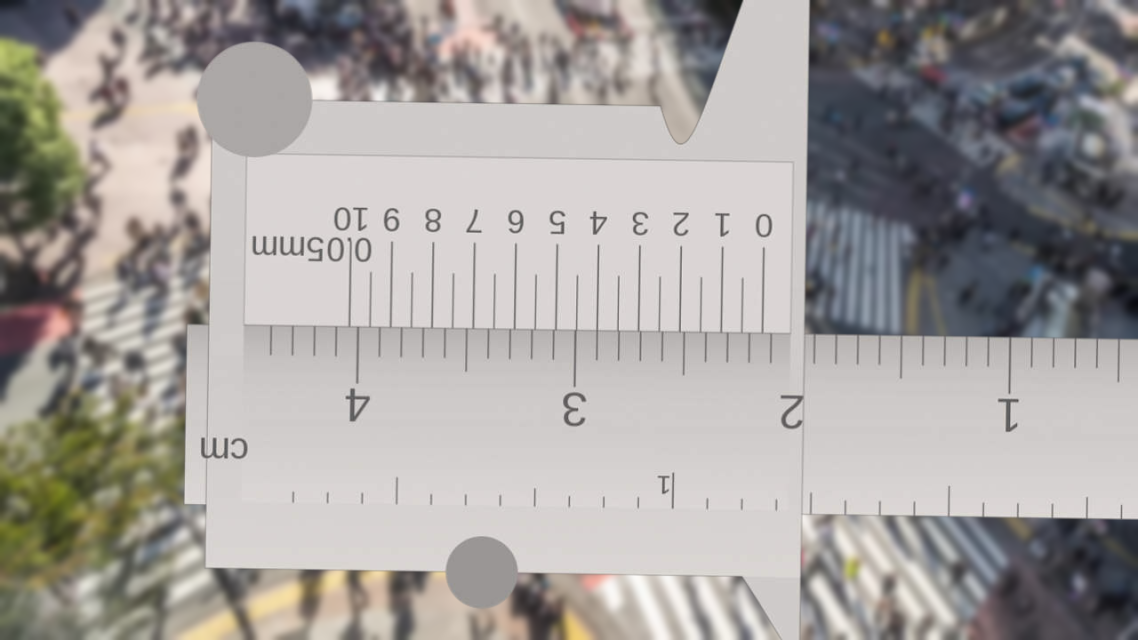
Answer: 21.40 (mm)
